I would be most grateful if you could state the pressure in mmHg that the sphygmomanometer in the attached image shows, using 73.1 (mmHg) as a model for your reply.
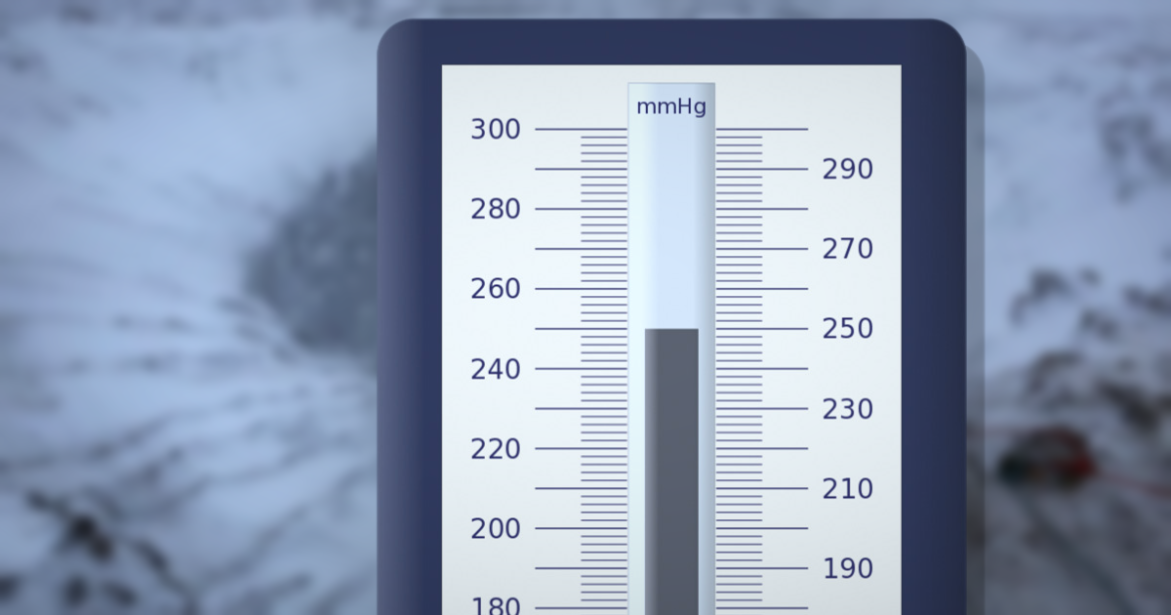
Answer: 250 (mmHg)
